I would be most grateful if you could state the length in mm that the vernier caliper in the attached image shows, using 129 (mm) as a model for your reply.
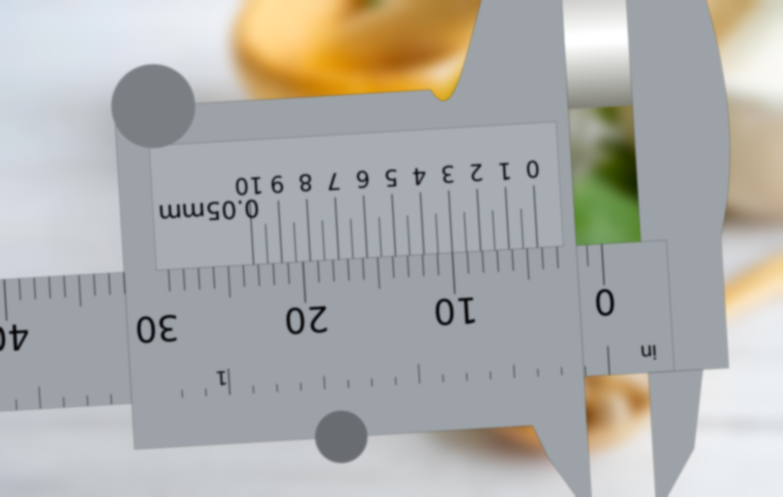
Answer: 4.3 (mm)
